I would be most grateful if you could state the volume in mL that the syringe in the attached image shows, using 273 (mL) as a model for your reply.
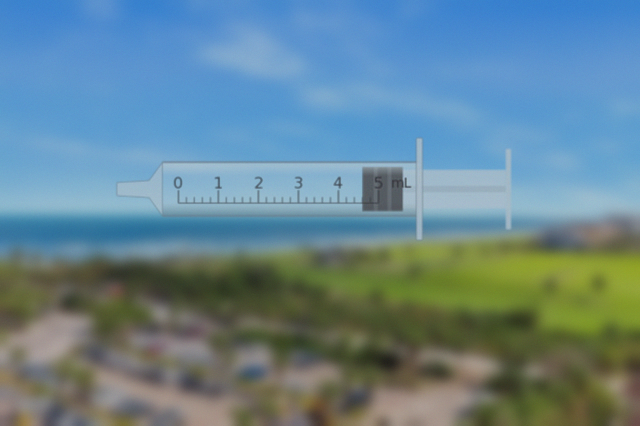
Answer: 4.6 (mL)
